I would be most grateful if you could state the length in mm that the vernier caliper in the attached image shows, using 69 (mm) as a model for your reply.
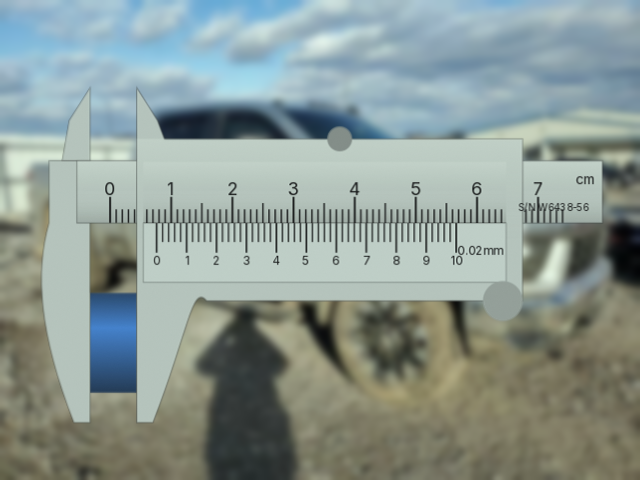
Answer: 7.6 (mm)
